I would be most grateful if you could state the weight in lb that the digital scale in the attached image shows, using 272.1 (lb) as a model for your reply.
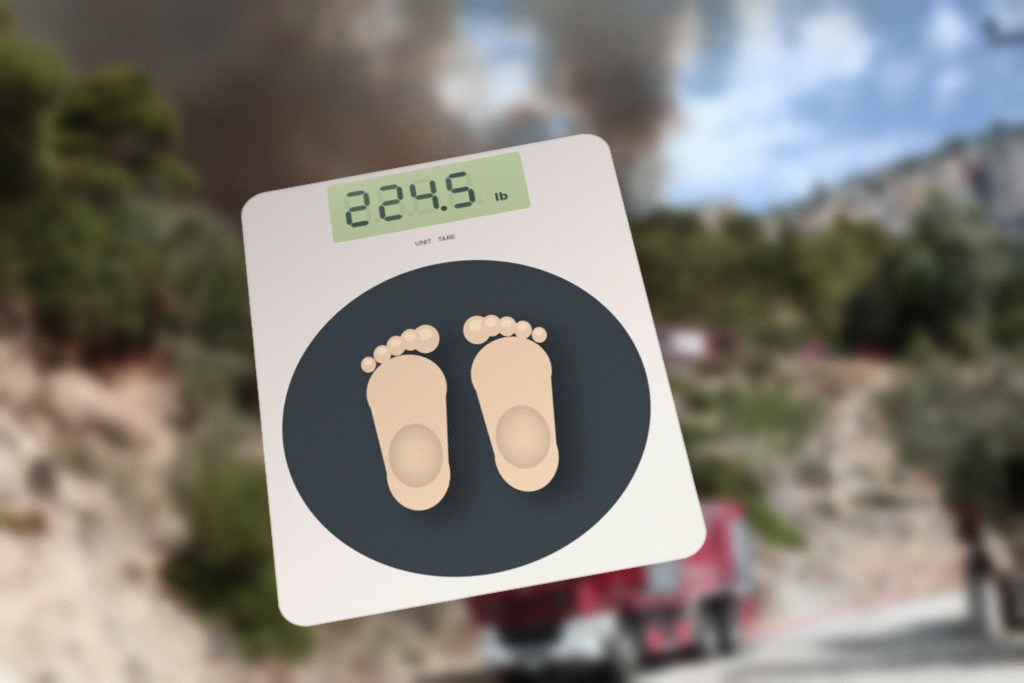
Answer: 224.5 (lb)
